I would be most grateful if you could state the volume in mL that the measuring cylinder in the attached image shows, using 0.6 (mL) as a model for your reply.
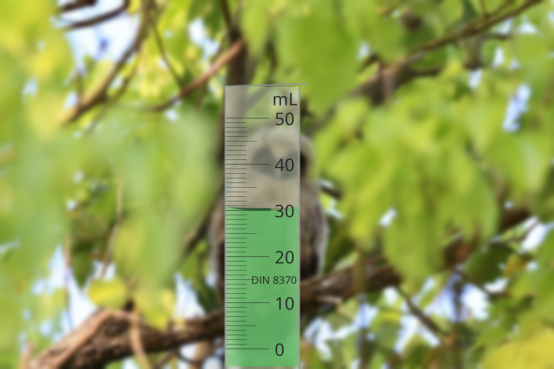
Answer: 30 (mL)
